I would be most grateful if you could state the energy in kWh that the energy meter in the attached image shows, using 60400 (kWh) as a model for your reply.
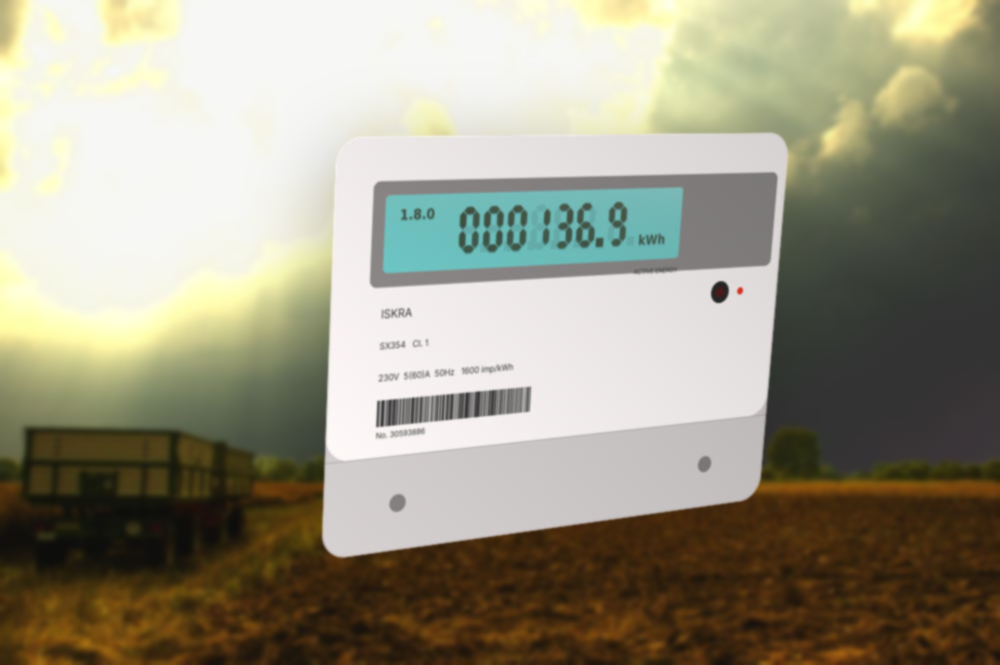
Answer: 136.9 (kWh)
